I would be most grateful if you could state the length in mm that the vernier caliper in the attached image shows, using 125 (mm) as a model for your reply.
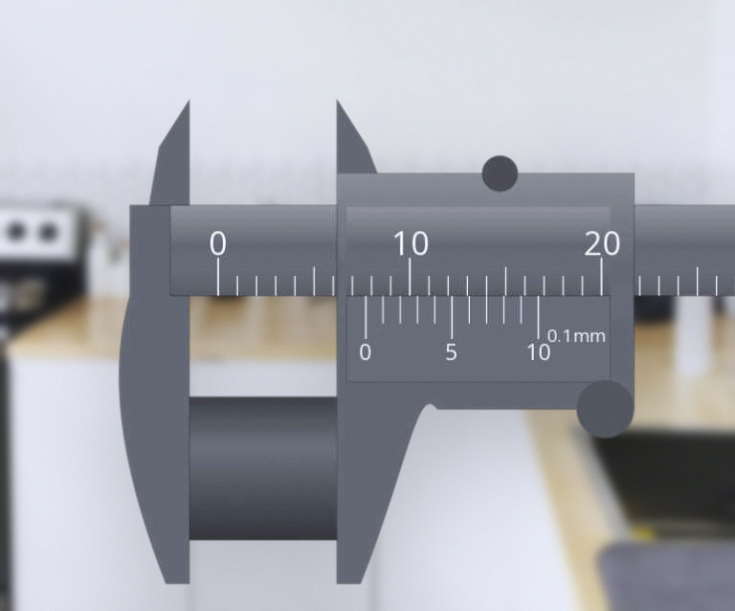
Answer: 7.7 (mm)
